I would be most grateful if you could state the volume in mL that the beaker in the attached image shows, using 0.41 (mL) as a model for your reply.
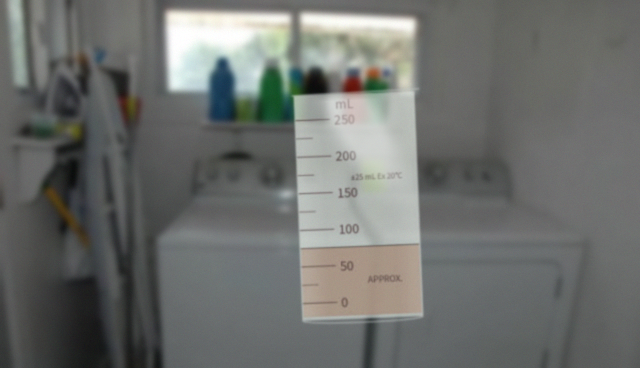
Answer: 75 (mL)
